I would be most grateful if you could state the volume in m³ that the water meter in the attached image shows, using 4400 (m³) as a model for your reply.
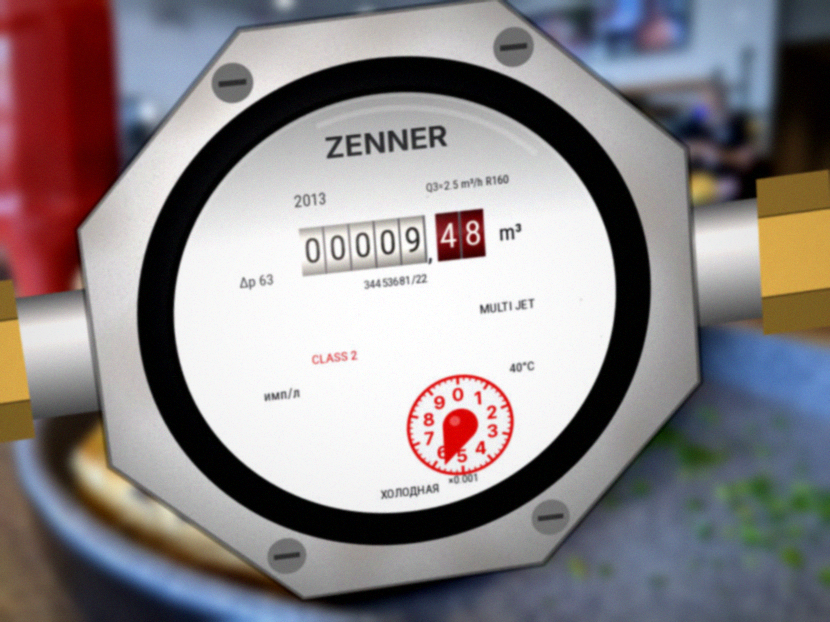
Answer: 9.485 (m³)
